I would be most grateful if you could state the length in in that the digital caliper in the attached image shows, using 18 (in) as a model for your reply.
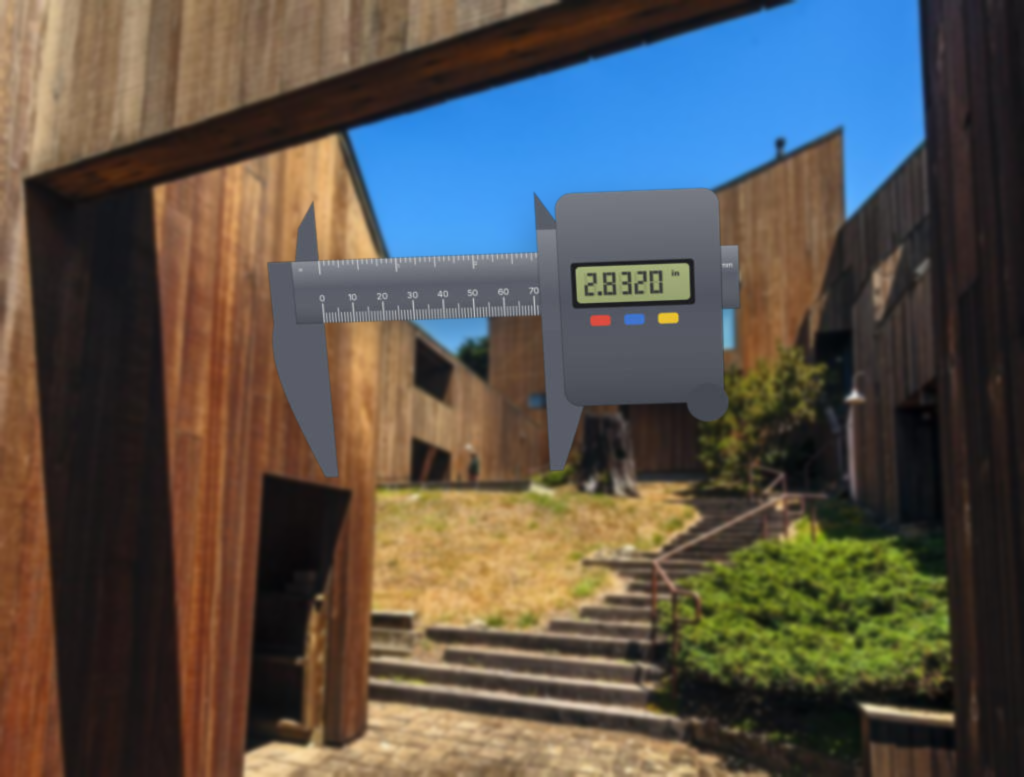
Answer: 2.8320 (in)
